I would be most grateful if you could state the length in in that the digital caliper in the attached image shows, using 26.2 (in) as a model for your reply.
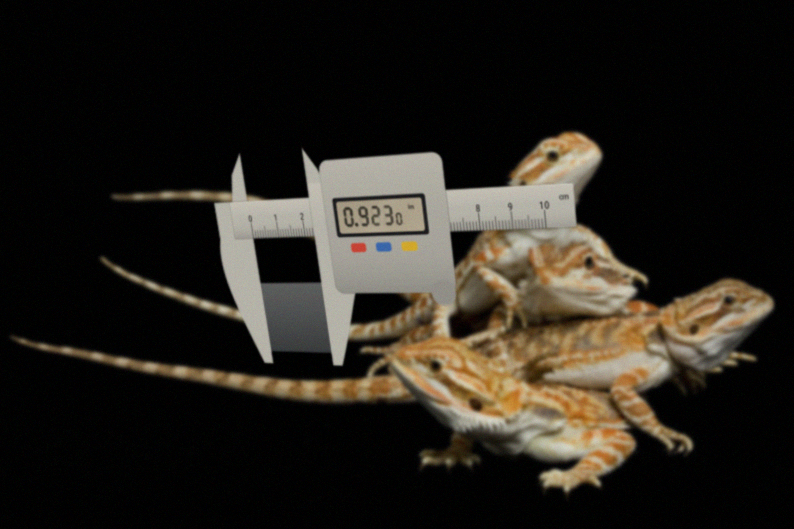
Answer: 0.9230 (in)
